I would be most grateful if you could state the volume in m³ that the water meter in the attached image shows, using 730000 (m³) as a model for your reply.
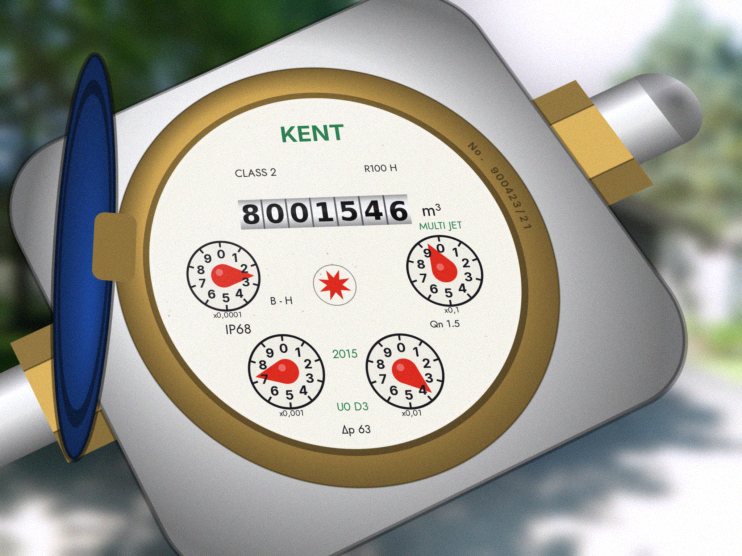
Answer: 8001545.9372 (m³)
